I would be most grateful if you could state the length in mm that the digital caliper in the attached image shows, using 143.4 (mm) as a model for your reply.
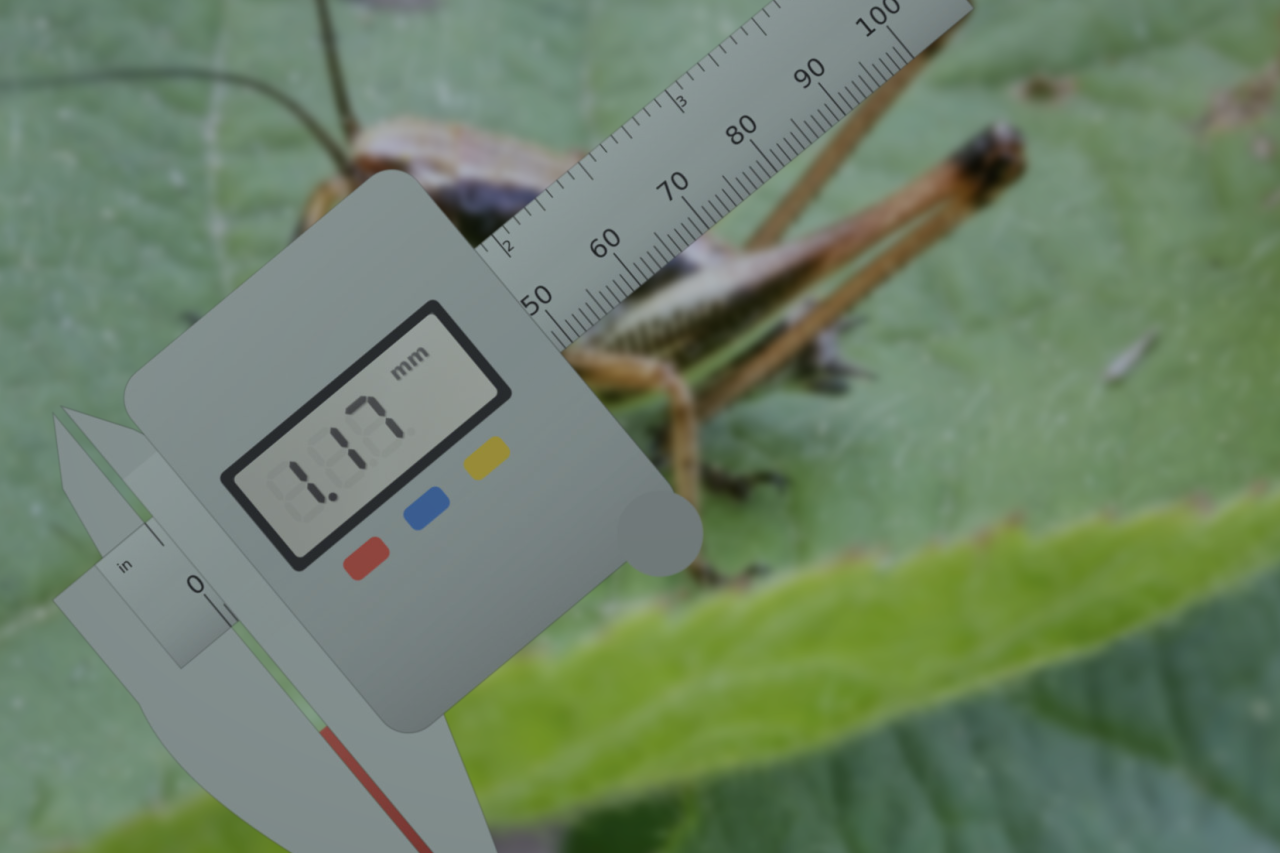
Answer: 1.17 (mm)
